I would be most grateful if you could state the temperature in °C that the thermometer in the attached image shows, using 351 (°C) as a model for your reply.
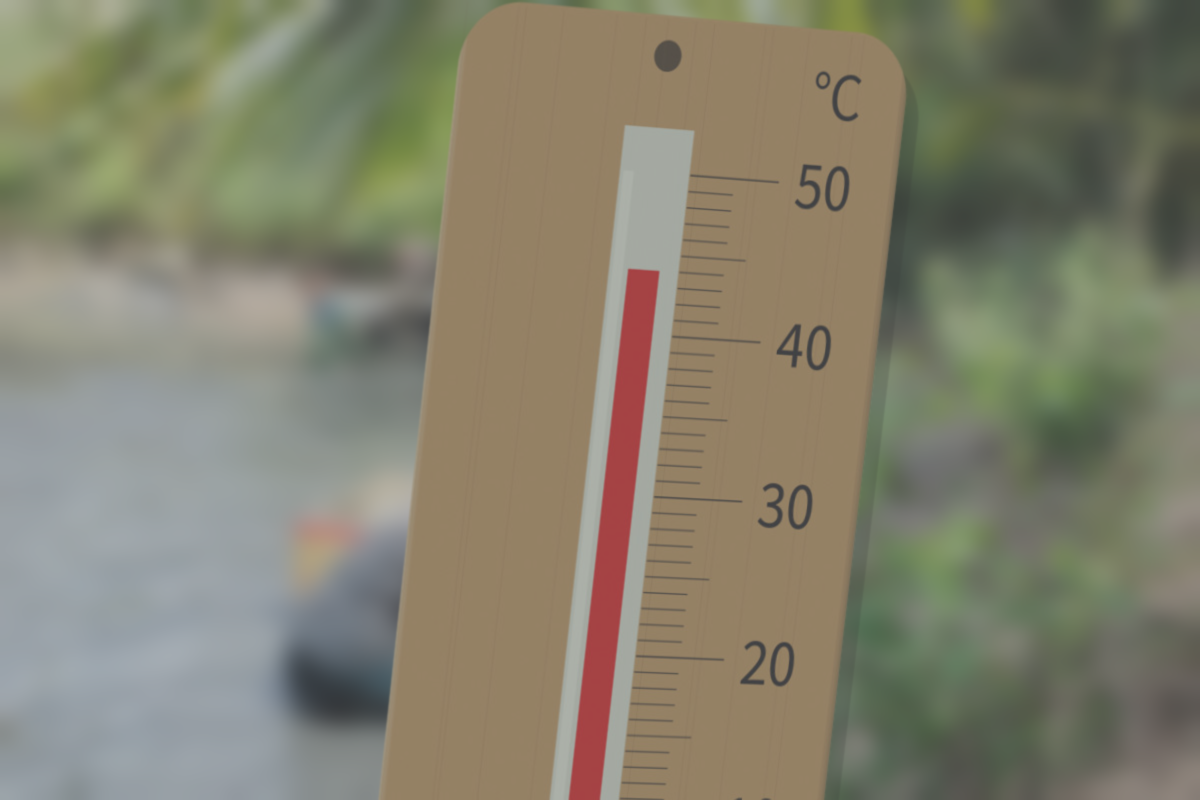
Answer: 44 (°C)
